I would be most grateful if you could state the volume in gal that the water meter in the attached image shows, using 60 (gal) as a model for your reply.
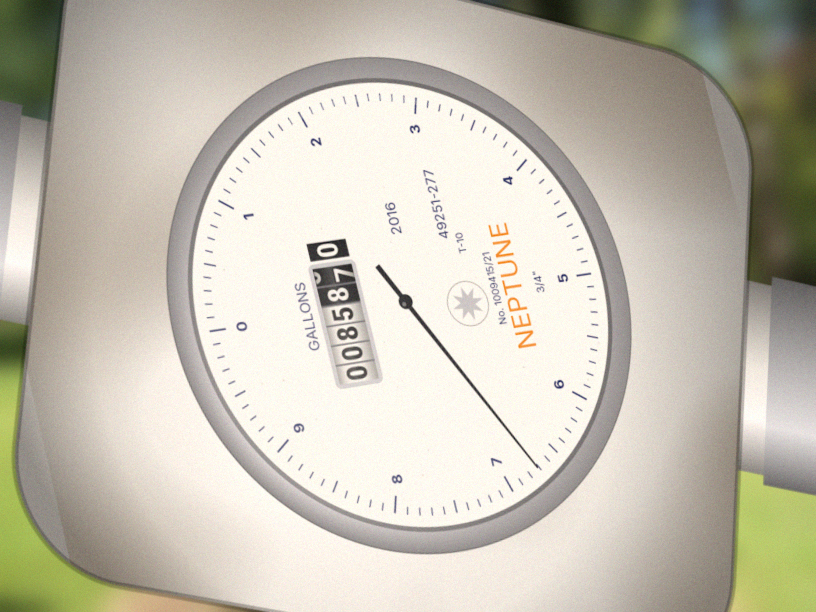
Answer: 85866.7 (gal)
